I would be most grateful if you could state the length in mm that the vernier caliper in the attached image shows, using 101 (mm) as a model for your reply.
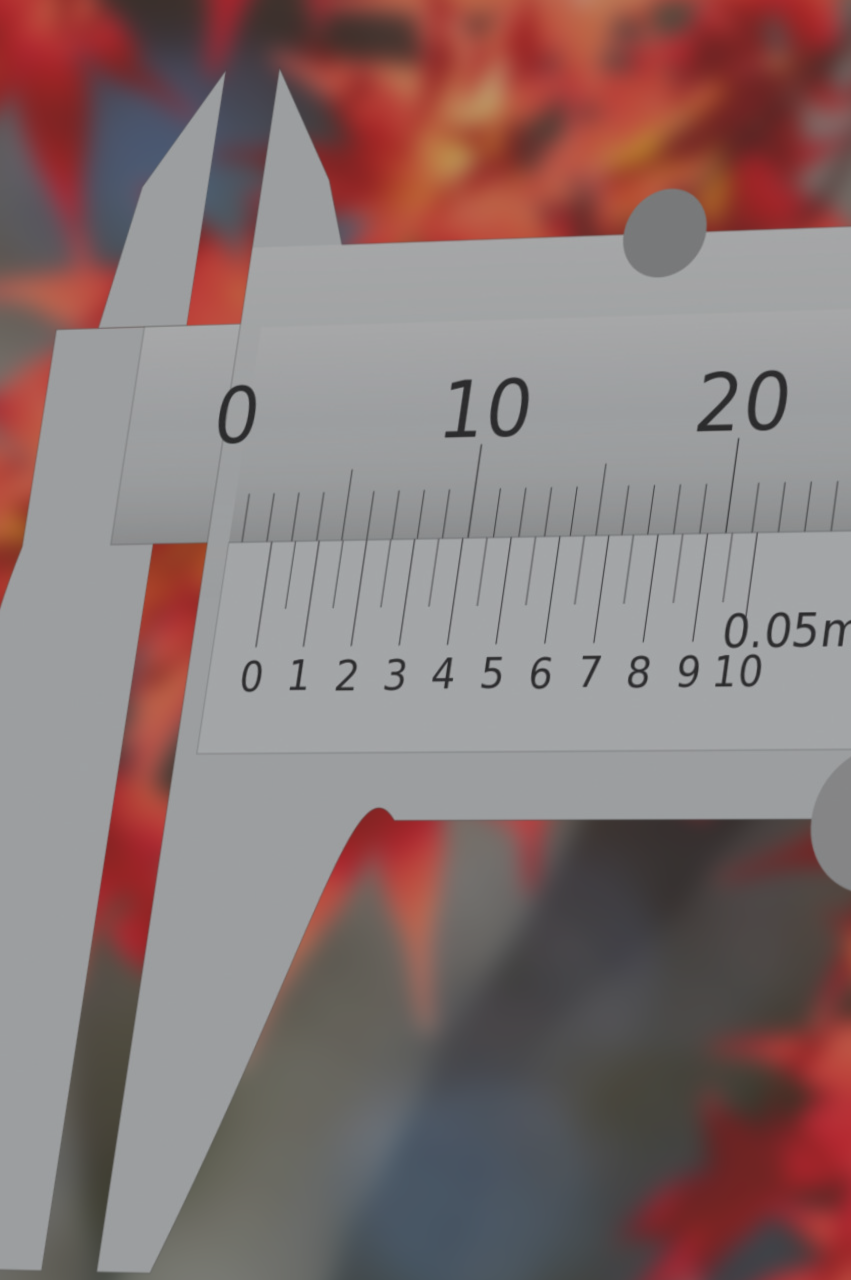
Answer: 2.2 (mm)
